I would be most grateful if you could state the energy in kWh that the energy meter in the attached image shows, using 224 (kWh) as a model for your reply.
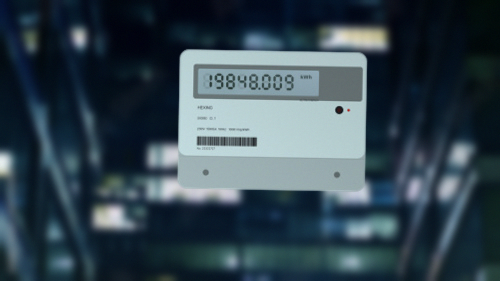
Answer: 19848.009 (kWh)
